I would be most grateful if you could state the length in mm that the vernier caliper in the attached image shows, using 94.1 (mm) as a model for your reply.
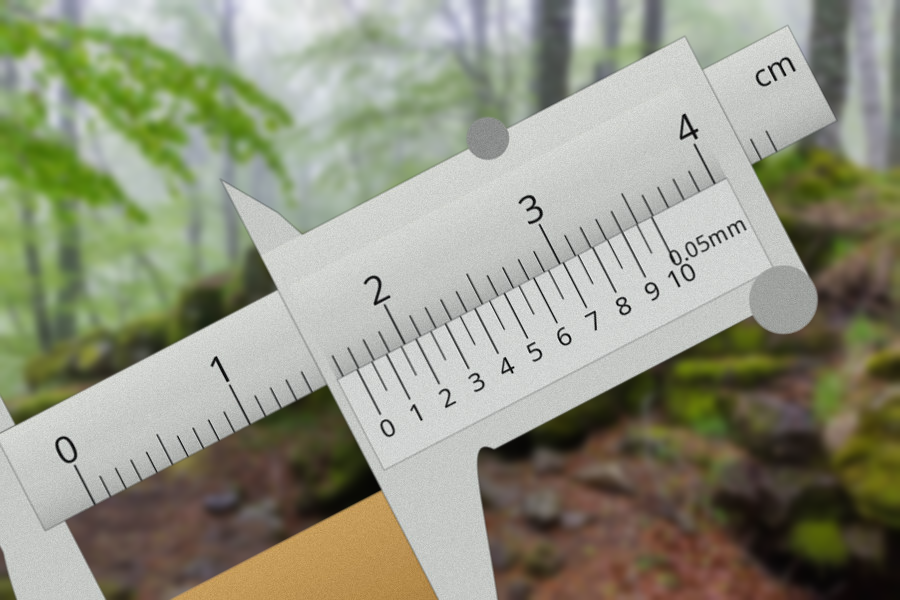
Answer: 16.9 (mm)
